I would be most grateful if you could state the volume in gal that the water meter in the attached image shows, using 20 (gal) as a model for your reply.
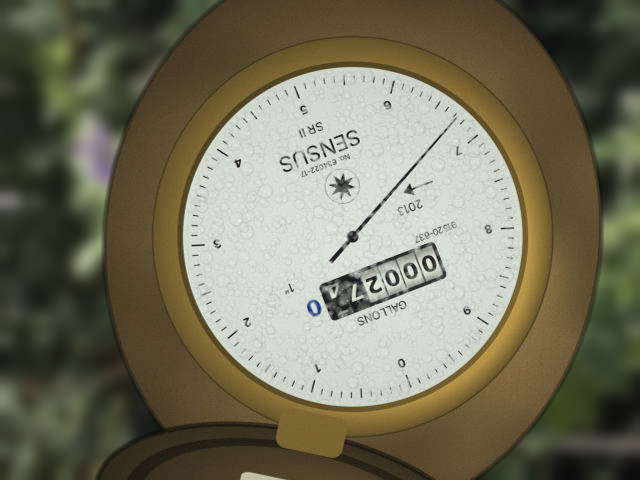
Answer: 2736.7 (gal)
